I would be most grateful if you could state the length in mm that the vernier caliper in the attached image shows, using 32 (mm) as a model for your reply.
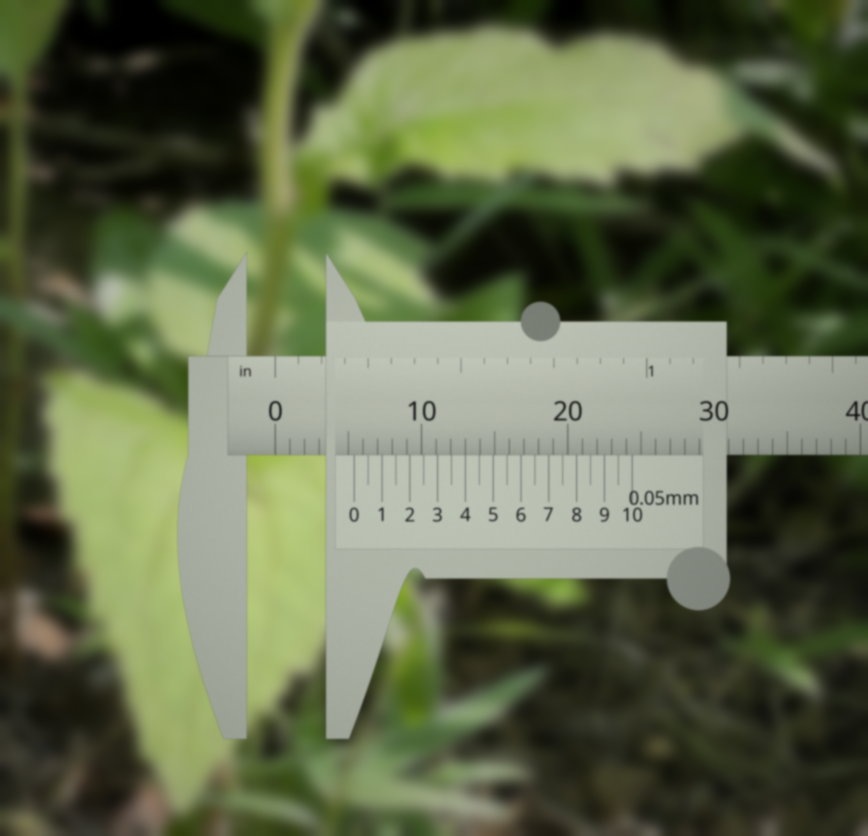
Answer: 5.4 (mm)
